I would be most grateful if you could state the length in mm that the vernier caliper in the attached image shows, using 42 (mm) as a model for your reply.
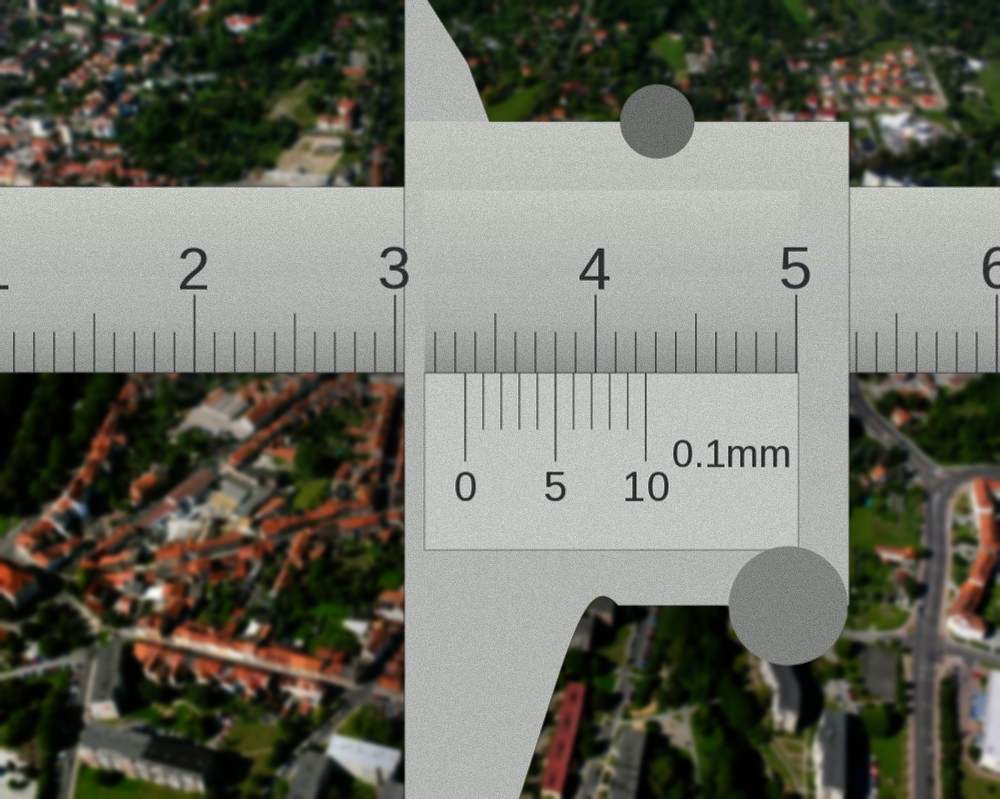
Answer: 33.5 (mm)
